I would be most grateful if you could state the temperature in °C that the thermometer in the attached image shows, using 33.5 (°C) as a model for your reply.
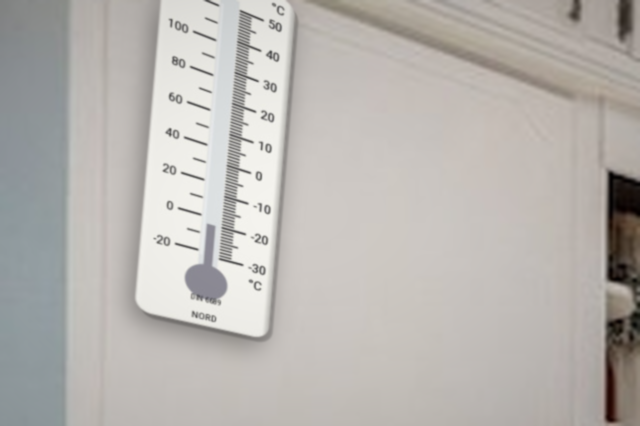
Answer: -20 (°C)
